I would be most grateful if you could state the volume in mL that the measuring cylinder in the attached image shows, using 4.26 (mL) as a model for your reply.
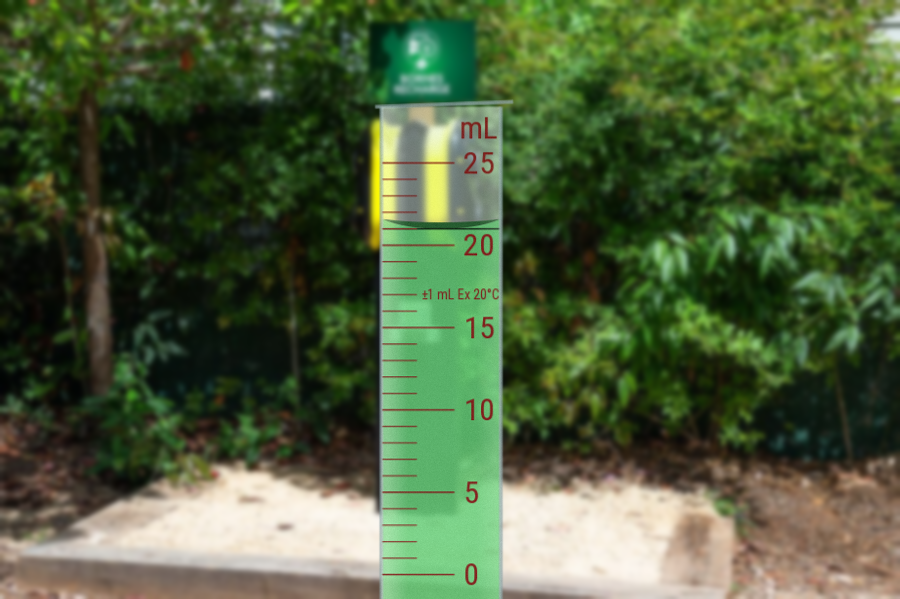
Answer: 21 (mL)
